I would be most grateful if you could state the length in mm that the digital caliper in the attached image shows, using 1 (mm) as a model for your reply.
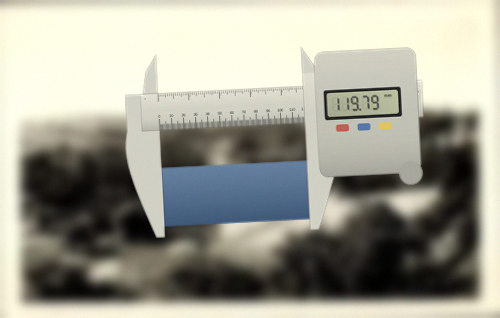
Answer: 119.79 (mm)
